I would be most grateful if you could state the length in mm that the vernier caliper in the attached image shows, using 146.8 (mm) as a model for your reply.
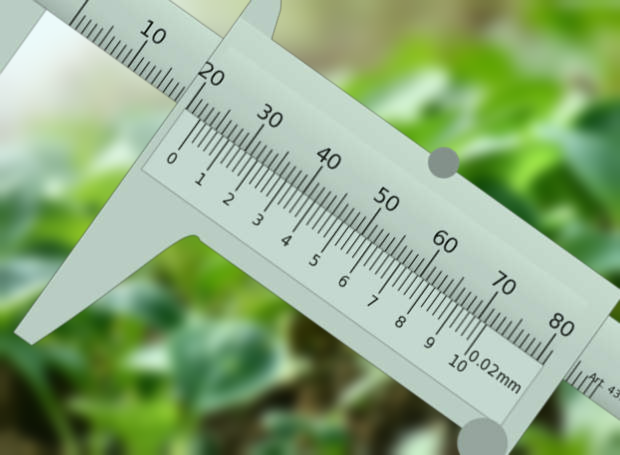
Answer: 22.4 (mm)
